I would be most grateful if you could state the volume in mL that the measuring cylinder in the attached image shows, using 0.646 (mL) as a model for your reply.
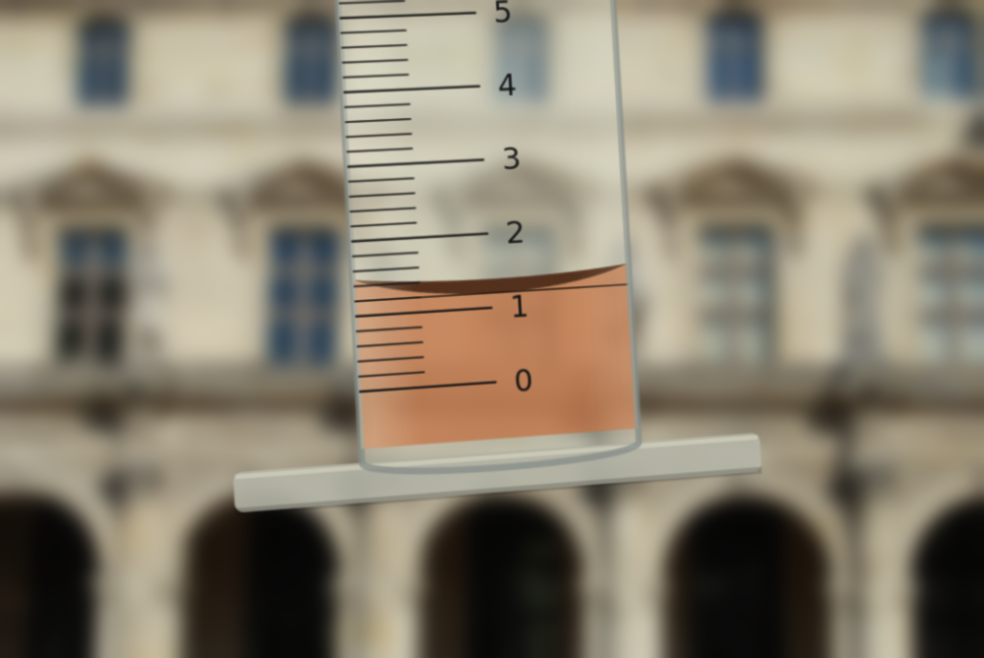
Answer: 1.2 (mL)
